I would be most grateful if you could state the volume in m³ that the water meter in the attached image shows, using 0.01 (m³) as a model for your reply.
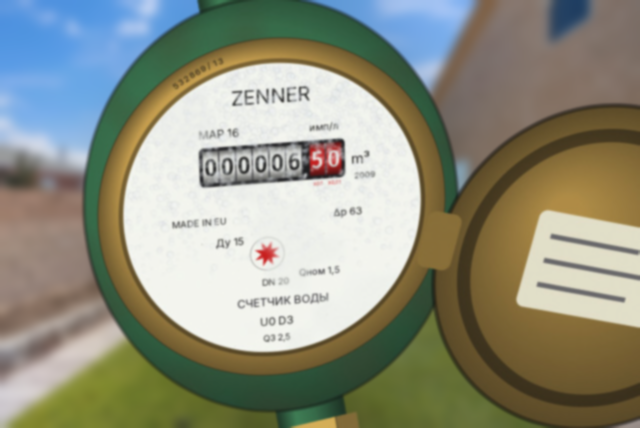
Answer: 6.50 (m³)
